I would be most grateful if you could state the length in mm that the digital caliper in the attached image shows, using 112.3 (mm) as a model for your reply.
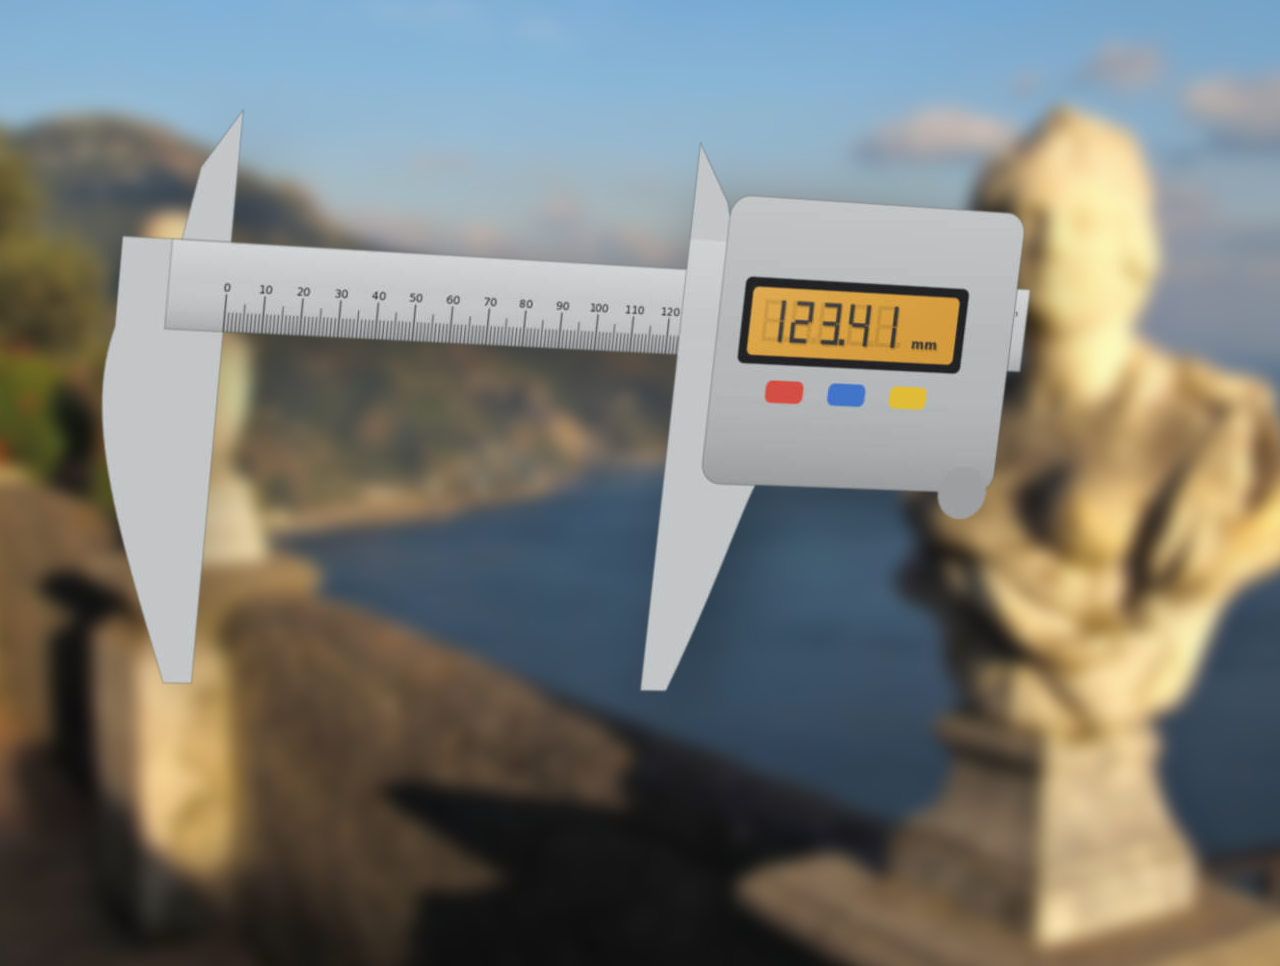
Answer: 123.41 (mm)
